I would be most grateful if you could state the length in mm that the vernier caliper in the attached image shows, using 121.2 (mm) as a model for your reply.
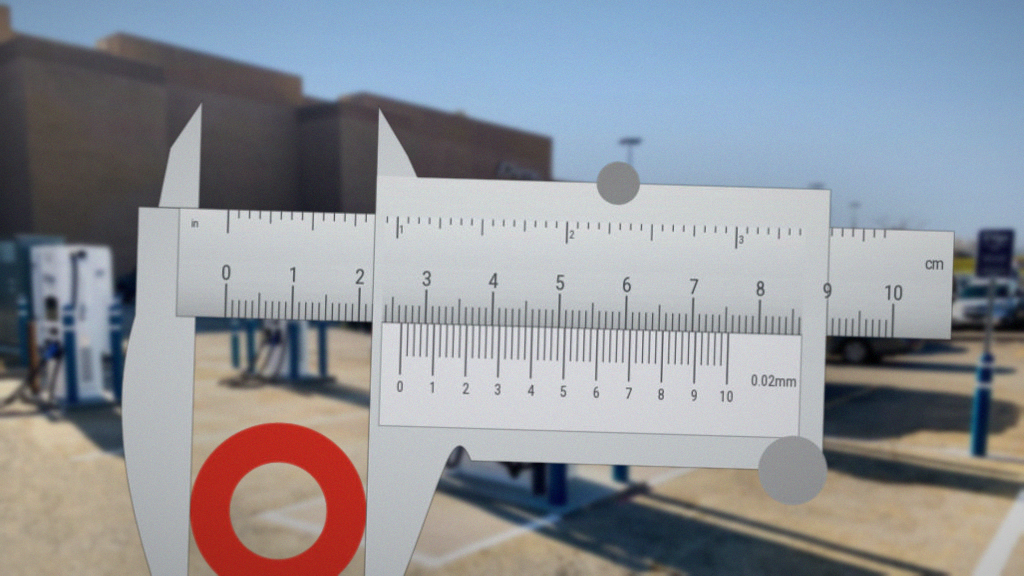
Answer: 26.4 (mm)
